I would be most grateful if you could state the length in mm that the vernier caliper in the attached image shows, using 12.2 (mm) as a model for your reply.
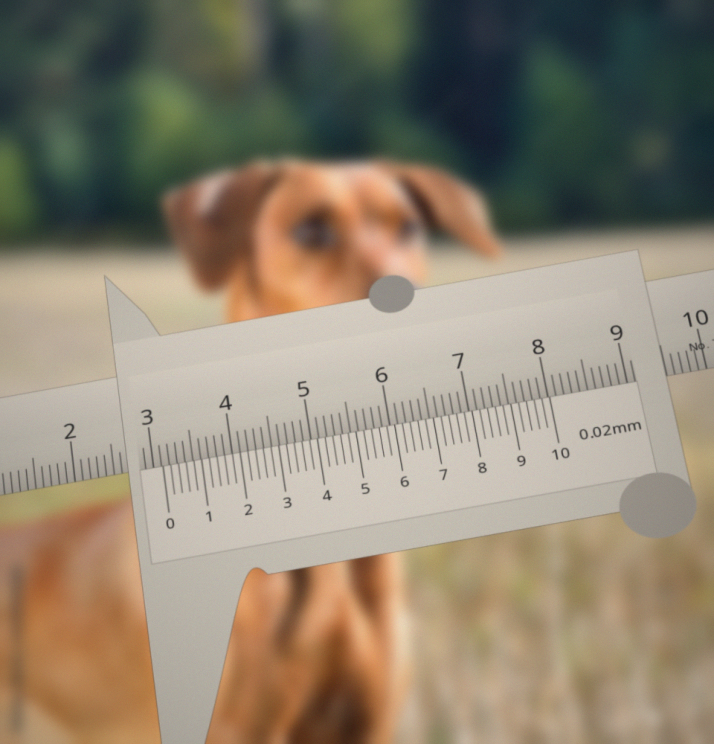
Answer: 31.2 (mm)
